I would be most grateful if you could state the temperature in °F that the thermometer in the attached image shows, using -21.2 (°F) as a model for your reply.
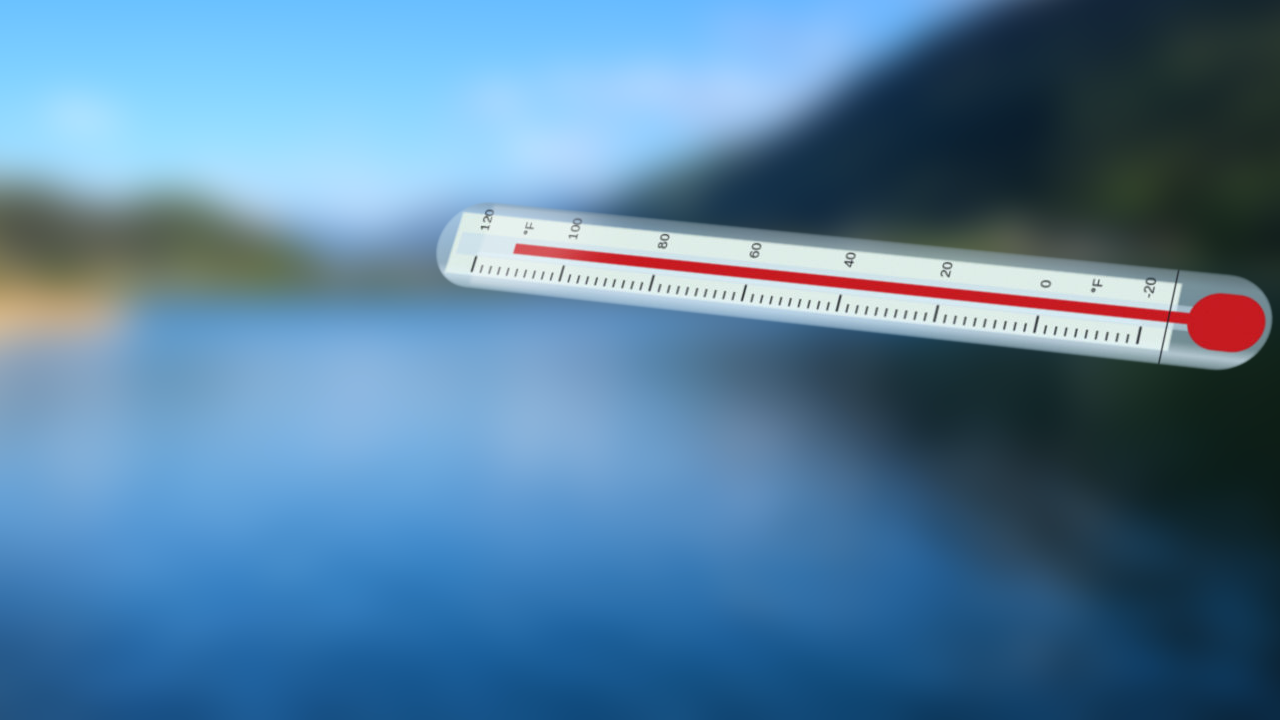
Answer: 112 (°F)
